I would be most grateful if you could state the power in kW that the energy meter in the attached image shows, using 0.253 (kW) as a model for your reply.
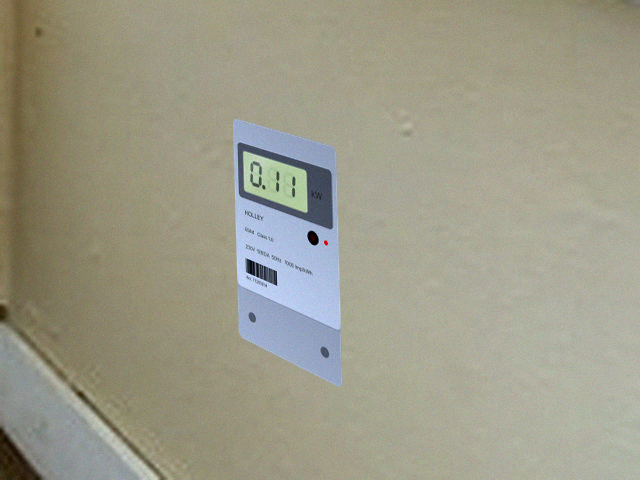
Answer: 0.11 (kW)
